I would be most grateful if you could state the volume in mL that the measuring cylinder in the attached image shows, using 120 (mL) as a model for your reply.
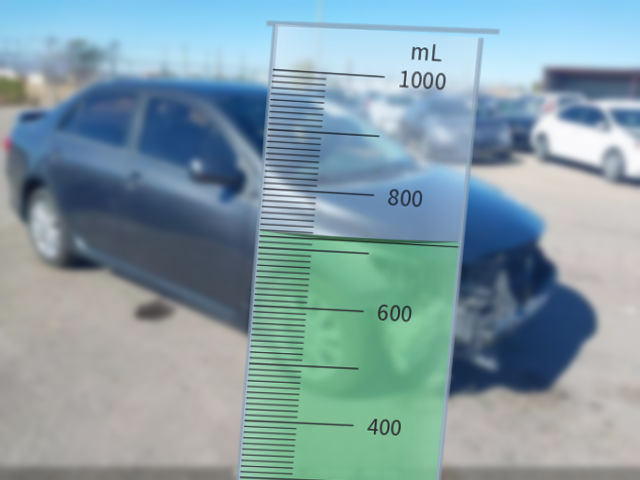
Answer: 720 (mL)
